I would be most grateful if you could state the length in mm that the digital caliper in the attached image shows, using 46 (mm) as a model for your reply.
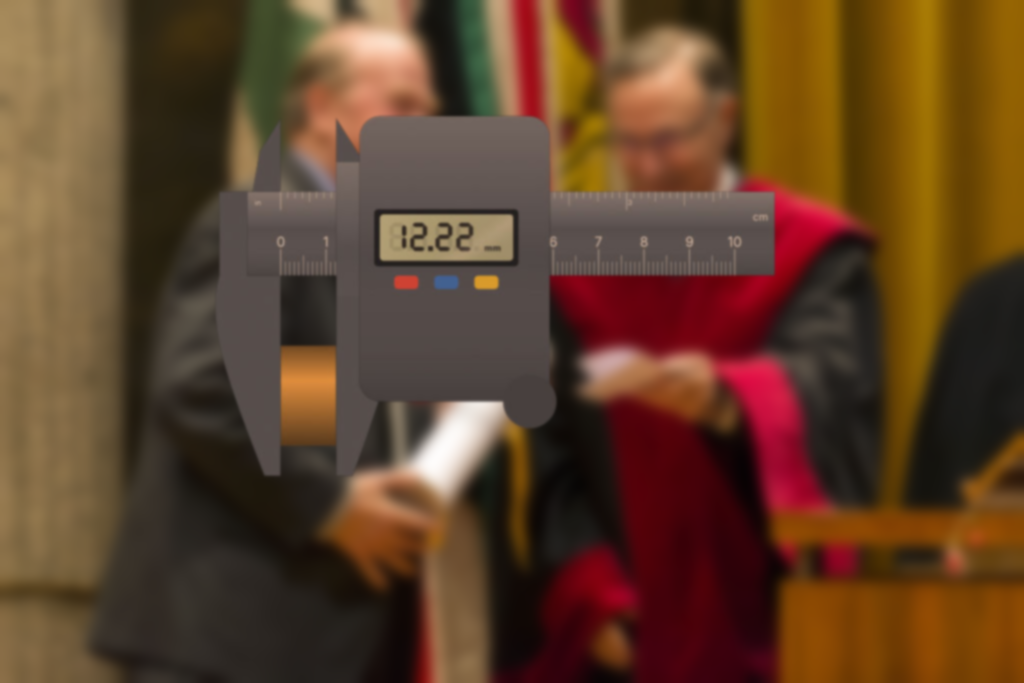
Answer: 12.22 (mm)
